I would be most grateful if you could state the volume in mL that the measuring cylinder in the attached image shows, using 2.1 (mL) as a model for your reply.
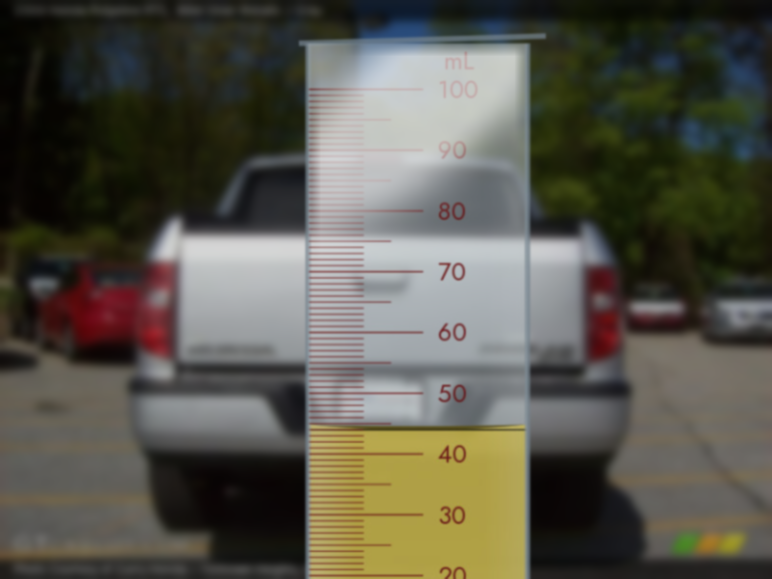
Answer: 44 (mL)
